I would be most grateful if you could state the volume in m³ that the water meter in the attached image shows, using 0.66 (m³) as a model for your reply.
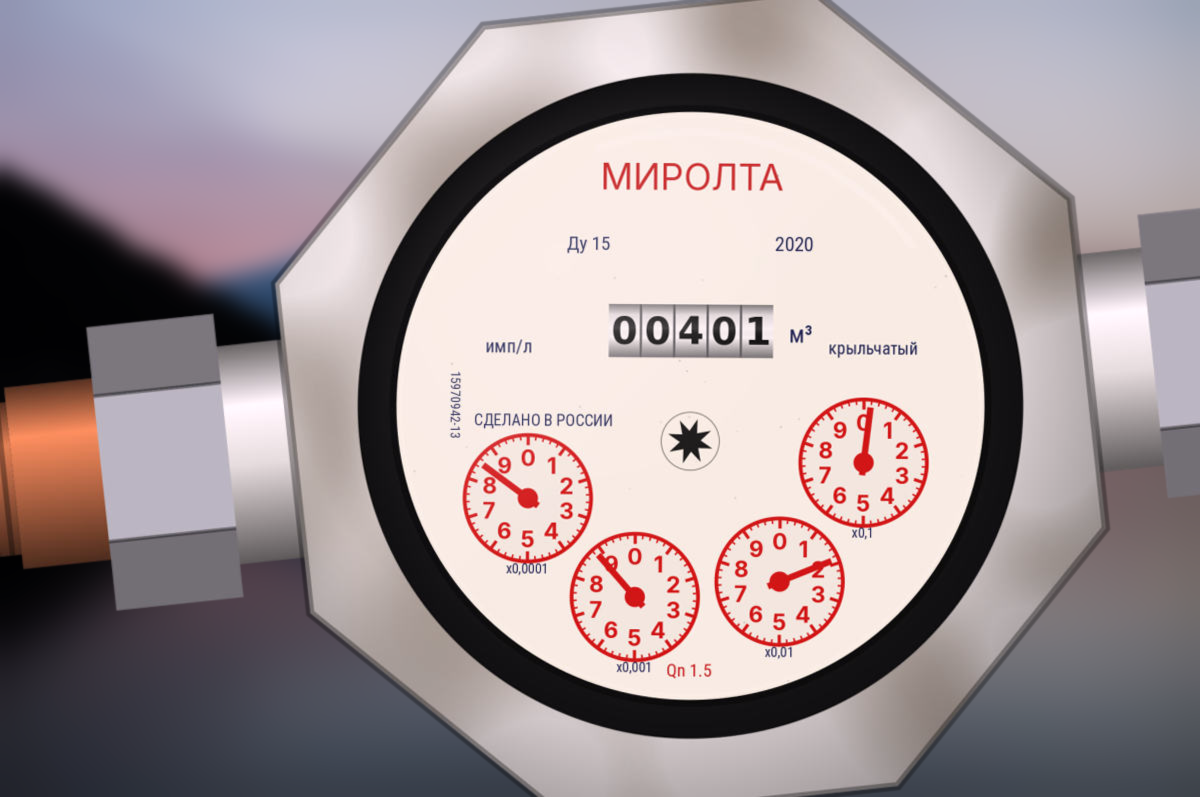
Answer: 401.0188 (m³)
